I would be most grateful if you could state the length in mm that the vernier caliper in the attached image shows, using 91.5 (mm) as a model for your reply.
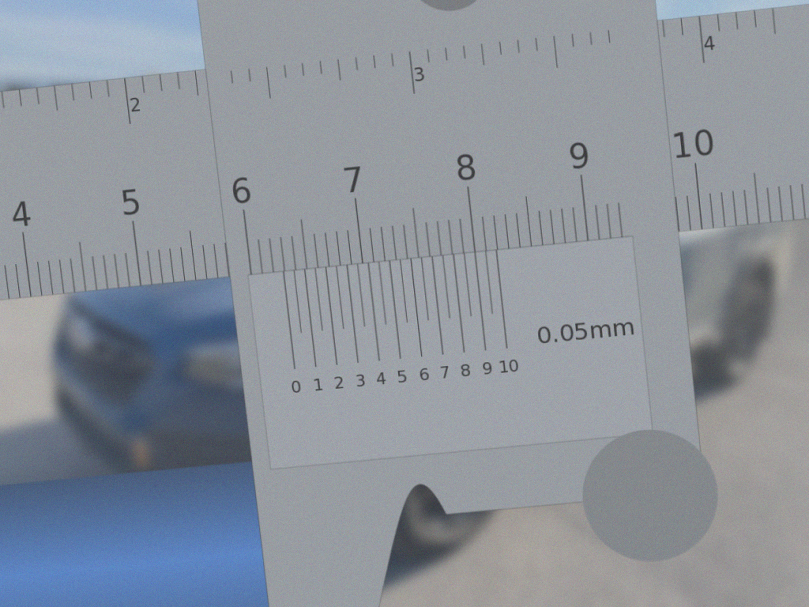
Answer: 62.9 (mm)
